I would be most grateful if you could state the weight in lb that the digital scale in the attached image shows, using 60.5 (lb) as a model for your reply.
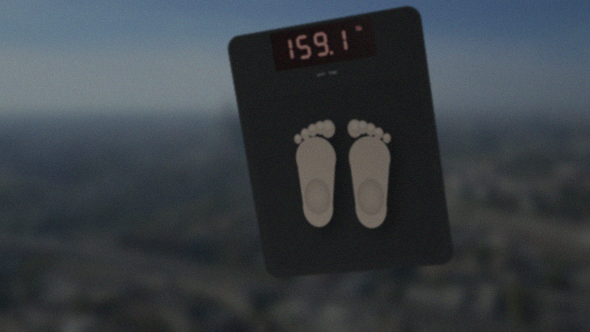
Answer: 159.1 (lb)
